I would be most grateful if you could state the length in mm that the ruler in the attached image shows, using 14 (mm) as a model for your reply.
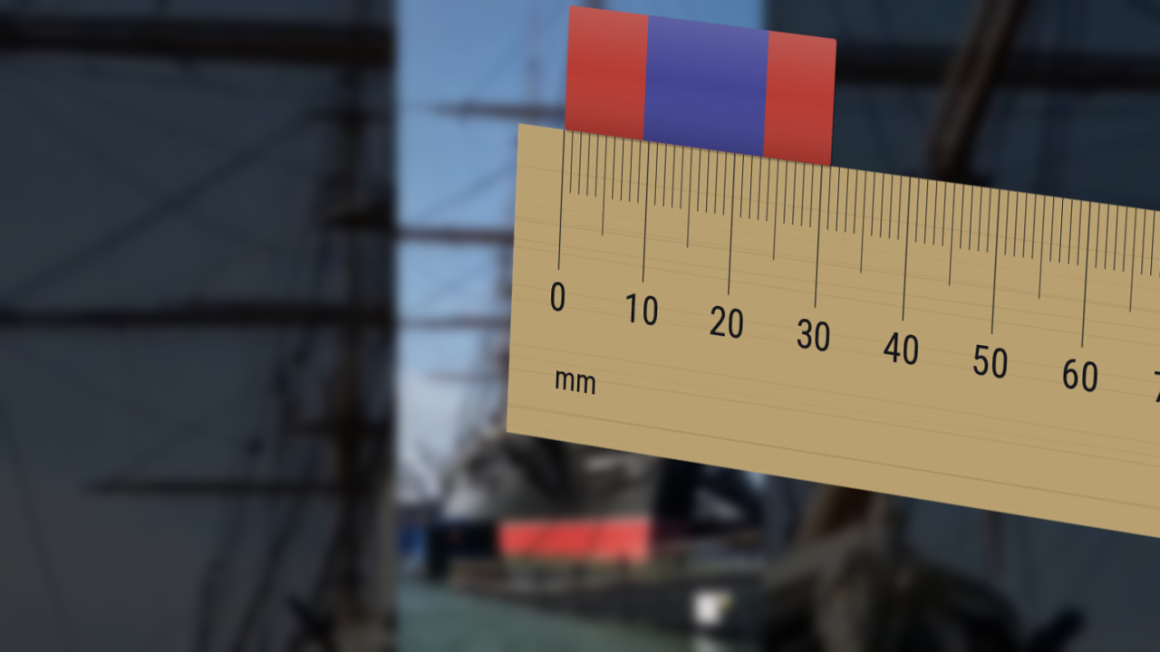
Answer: 31 (mm)
